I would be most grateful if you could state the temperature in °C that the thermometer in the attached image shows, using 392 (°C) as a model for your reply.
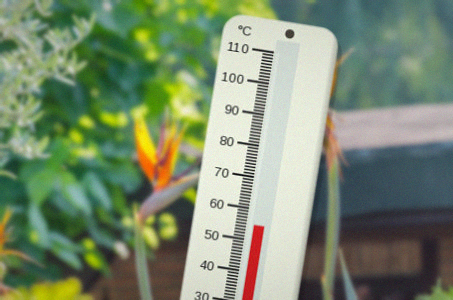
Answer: 55 (°C)
